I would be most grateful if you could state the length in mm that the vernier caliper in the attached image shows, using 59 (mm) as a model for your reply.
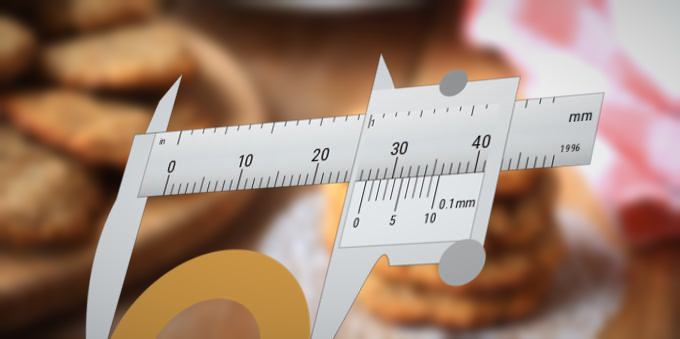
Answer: 26.8 (mm)
